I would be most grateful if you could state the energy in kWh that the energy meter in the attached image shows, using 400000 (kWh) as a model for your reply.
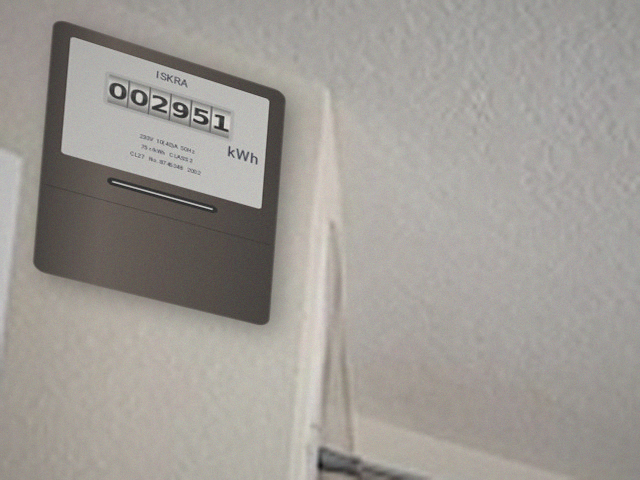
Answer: 2951 (kWh)
